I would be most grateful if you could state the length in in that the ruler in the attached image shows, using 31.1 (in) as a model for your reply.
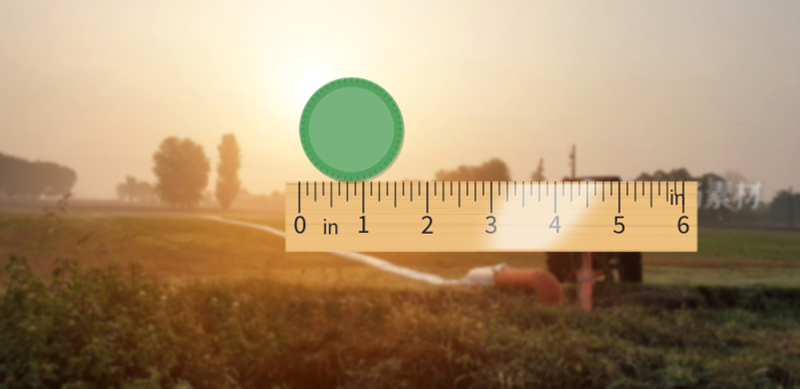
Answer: 1.625 (in)
